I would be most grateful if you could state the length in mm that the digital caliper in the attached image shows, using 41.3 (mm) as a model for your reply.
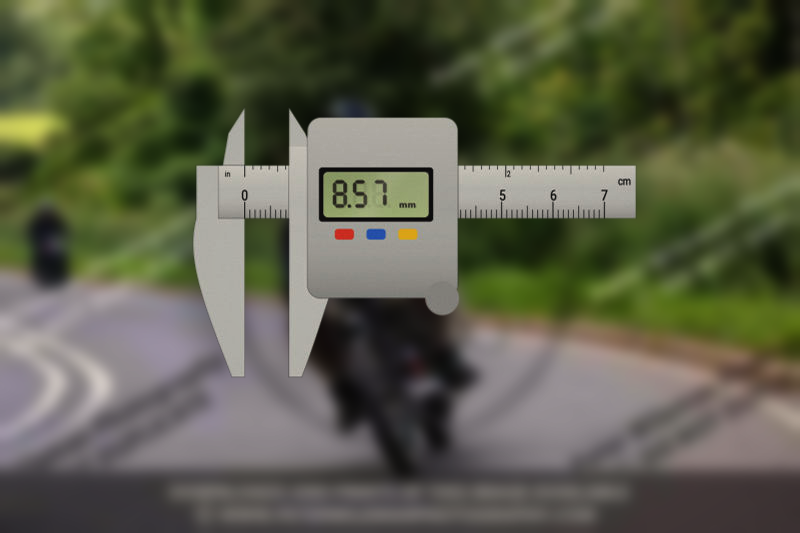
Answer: 8.57 (mm)
